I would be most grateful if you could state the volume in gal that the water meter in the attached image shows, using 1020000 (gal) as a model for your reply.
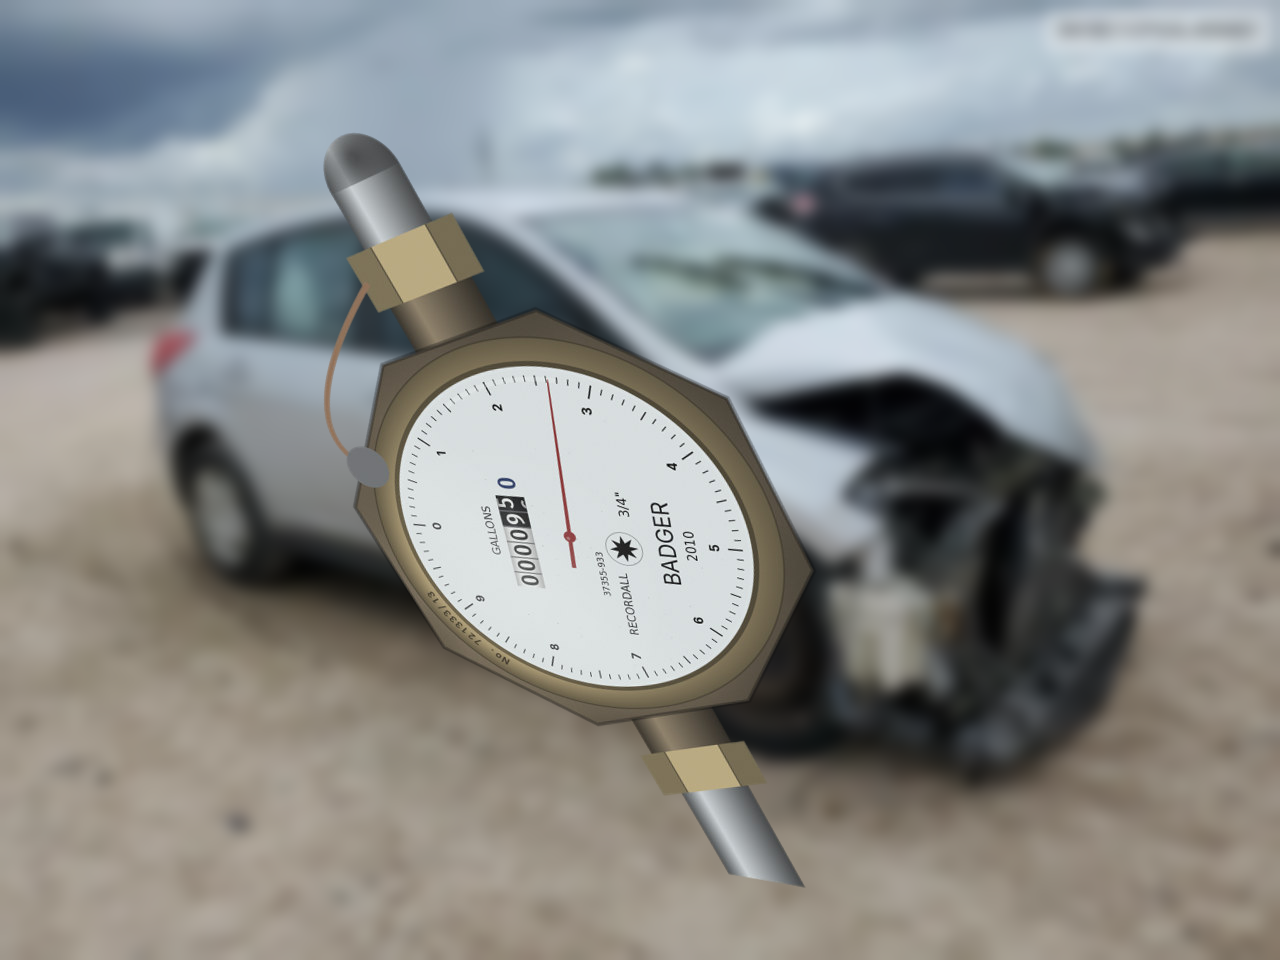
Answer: 952.6 (gal)
